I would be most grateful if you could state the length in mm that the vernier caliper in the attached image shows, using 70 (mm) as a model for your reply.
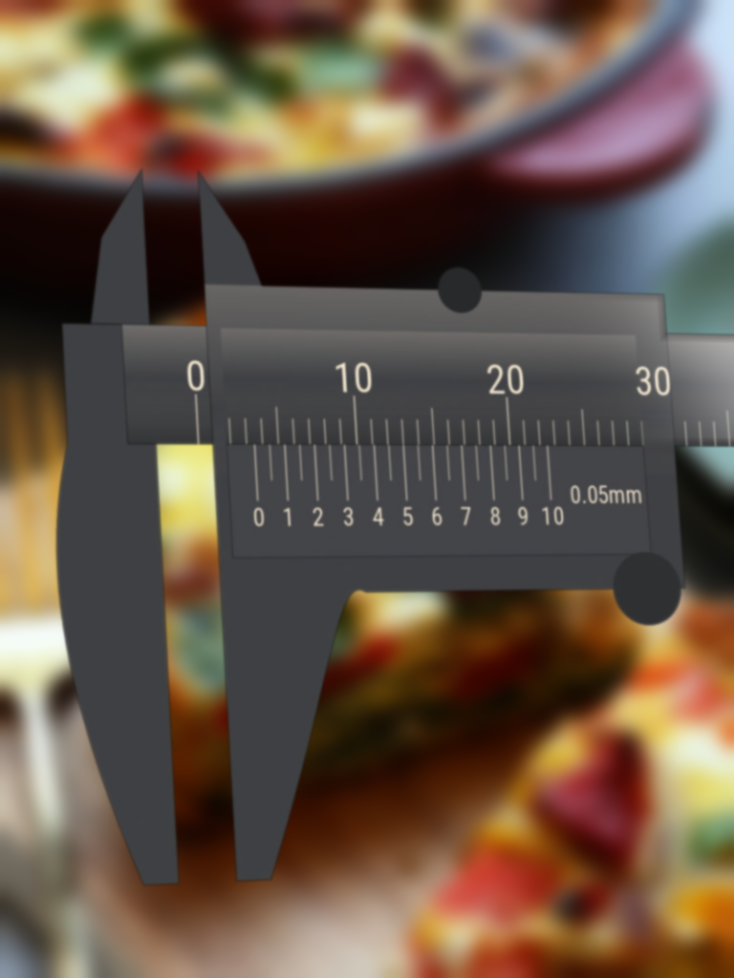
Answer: 3.5 (mm)
